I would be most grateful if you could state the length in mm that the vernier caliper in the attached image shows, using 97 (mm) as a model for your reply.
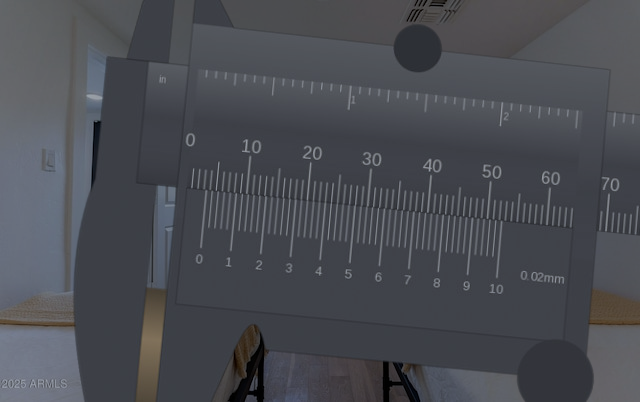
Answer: 3.4 (mm)
